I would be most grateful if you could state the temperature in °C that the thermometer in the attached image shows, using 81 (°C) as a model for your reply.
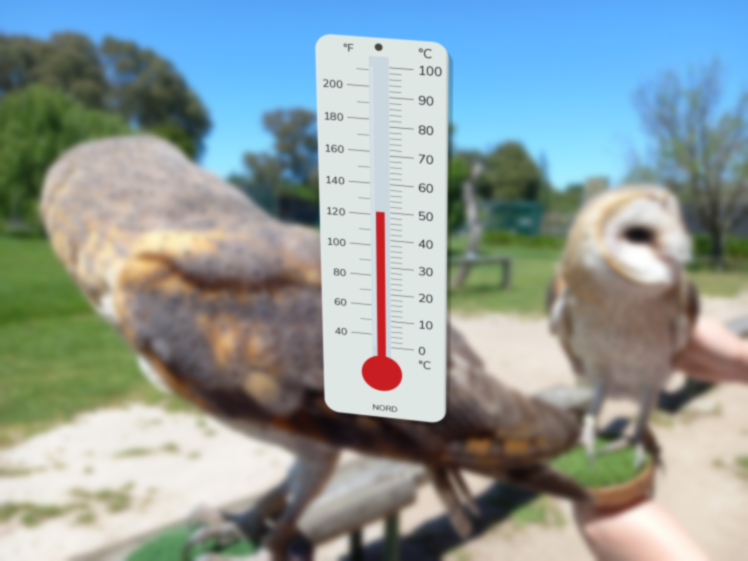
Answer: 50 (°C)
